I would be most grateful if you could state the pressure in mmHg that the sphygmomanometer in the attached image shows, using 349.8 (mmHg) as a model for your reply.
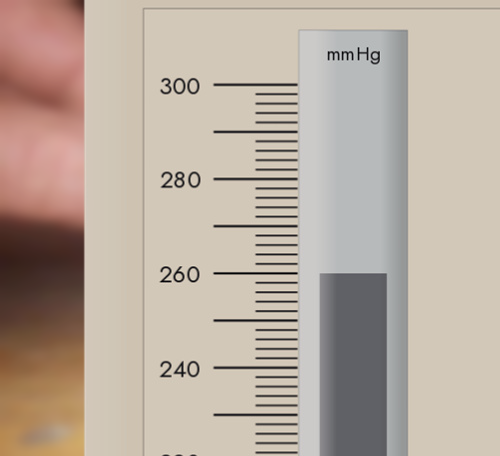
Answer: 260 (mmHg)
